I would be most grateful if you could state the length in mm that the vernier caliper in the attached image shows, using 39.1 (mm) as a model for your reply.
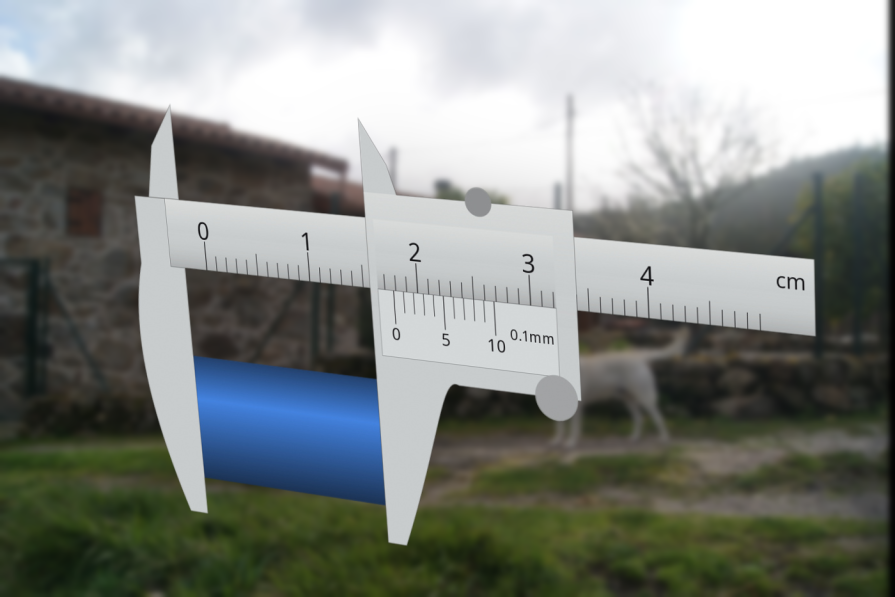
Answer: 17.8 (mm)
